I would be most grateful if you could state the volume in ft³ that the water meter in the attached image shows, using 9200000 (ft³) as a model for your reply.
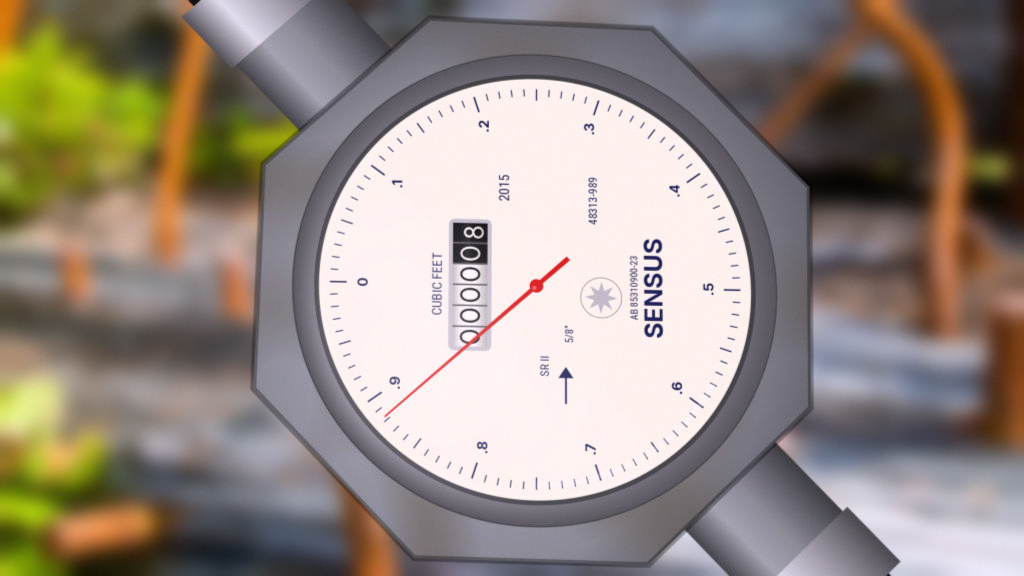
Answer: 7.88 (ft³)
